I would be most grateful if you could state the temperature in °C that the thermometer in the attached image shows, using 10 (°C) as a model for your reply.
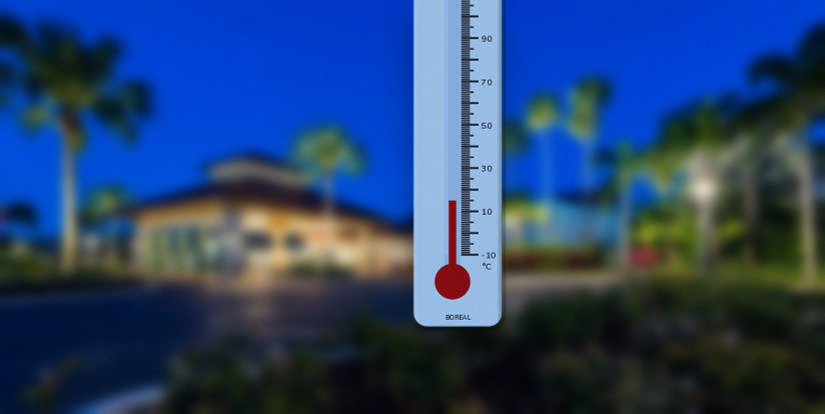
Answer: 15 (°C)
